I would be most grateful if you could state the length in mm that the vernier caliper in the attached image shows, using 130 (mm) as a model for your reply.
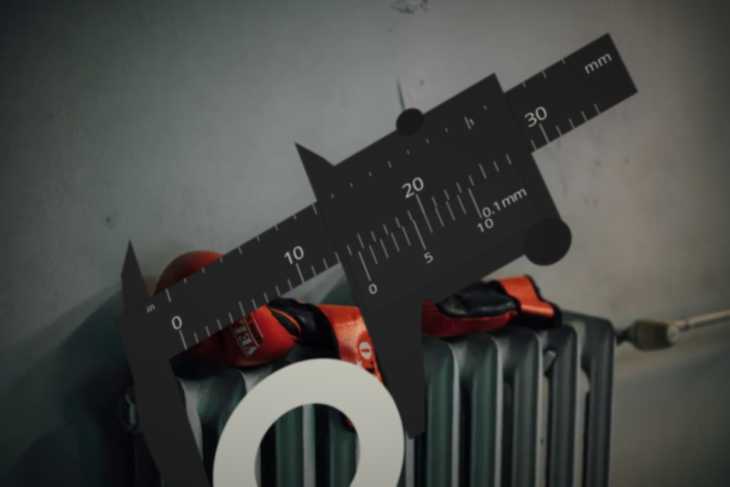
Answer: 14.6 (mm)
